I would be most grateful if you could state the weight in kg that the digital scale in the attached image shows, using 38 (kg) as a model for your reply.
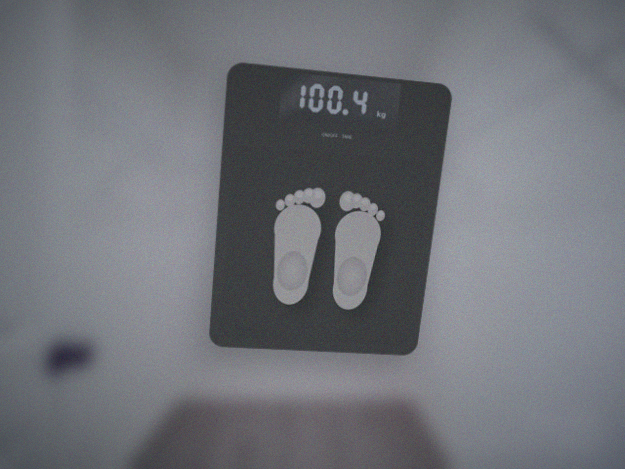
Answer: 100.4 (kg)
